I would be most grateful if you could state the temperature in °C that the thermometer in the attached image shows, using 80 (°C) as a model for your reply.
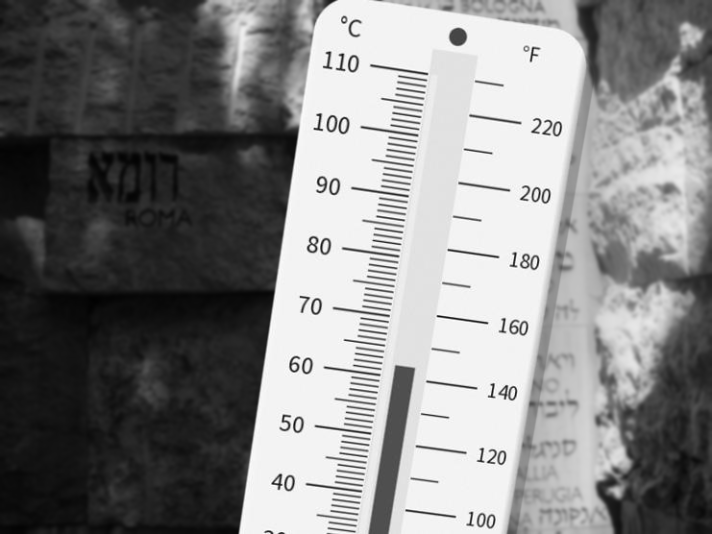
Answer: 62 (°C)
